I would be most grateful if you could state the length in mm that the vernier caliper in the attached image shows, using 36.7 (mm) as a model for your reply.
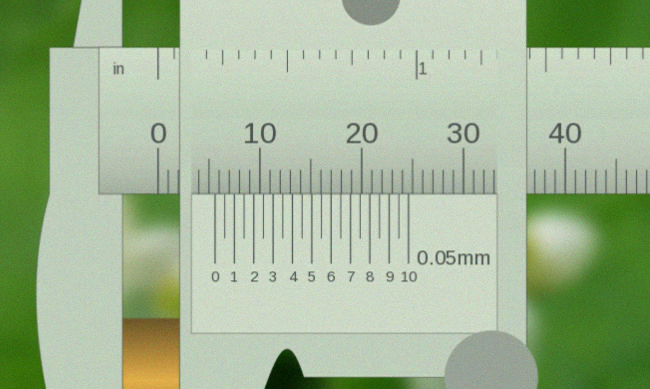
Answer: 5.6 (mm)
